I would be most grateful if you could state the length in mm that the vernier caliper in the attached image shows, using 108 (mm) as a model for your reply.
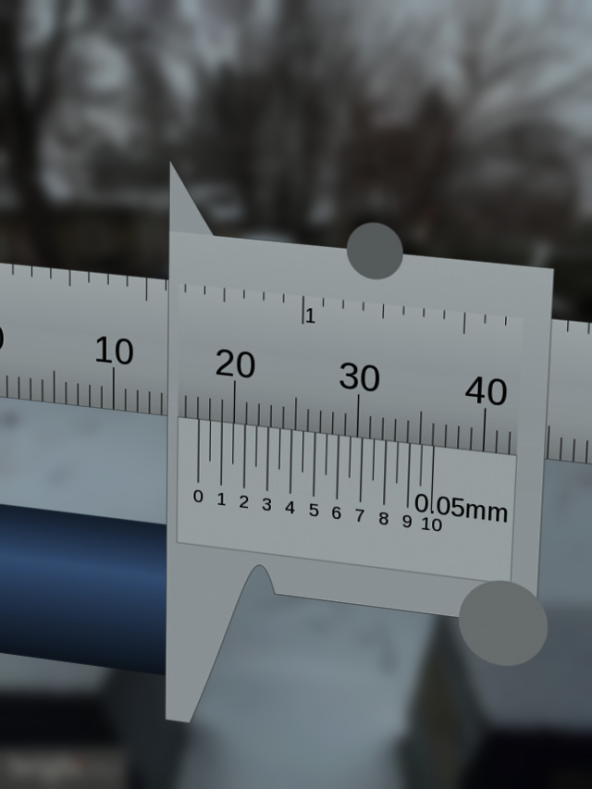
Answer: 17.1 (mm)
